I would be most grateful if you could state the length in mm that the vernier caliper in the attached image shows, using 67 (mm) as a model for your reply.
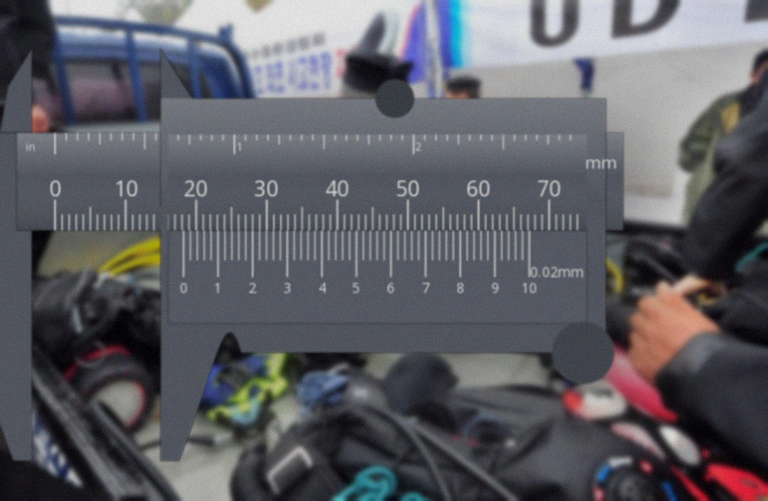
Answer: 18.2 (mm)
